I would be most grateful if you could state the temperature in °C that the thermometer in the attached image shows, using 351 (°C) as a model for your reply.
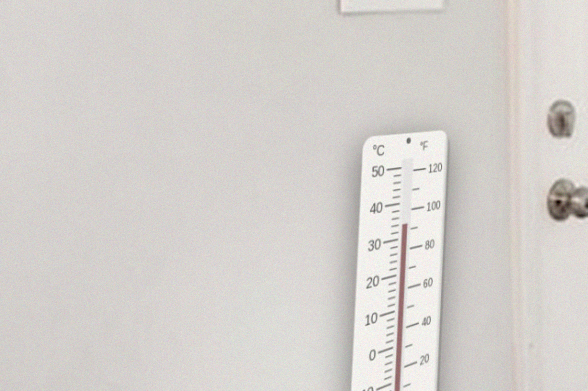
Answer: 34 (°C)
